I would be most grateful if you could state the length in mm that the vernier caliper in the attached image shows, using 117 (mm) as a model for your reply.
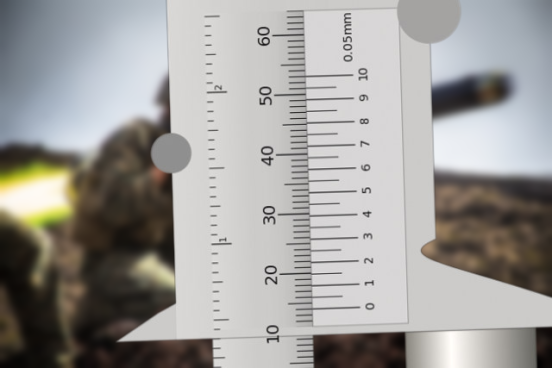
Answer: 14.0 (mm)
